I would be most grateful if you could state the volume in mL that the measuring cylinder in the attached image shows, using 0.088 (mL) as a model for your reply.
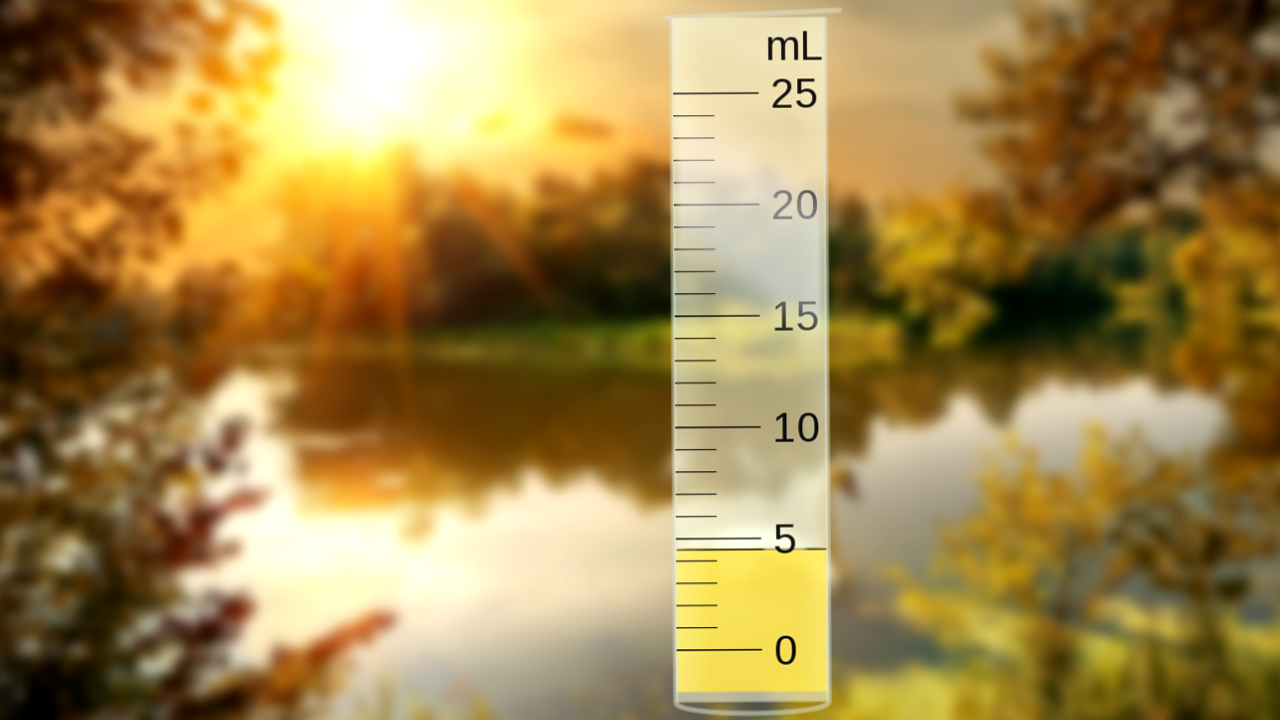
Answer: 4.5 (mL)
